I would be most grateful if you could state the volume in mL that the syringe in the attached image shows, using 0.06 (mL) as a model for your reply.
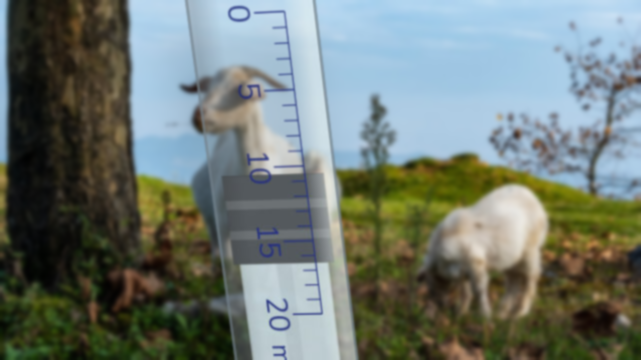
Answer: 10.5 (mL)
